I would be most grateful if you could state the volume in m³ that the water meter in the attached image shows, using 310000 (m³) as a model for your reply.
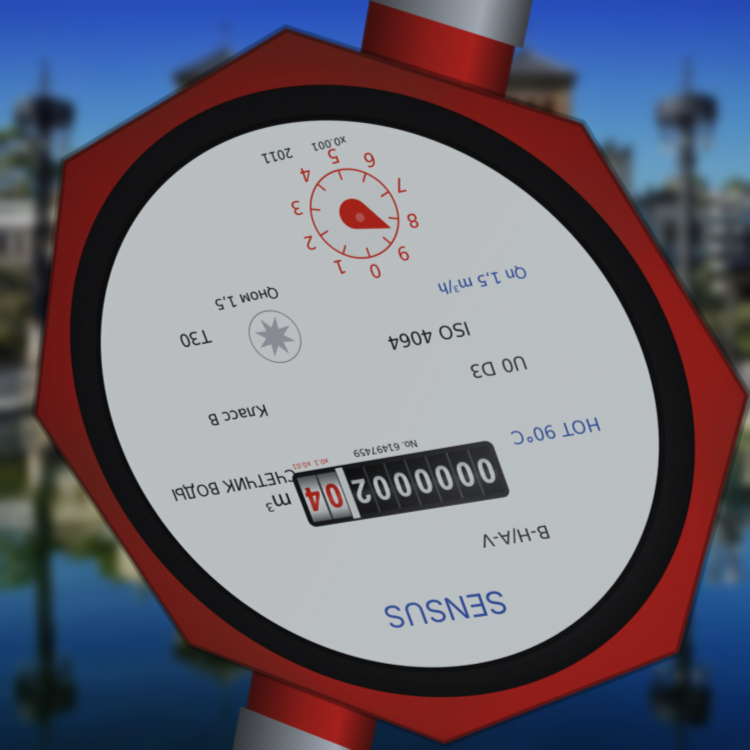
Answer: 2.048 (m³)
